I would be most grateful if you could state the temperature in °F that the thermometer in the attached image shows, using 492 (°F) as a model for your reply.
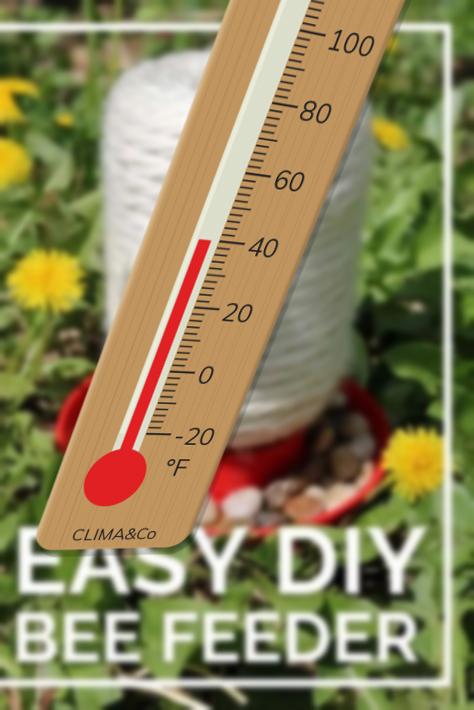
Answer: 40 (°F)
